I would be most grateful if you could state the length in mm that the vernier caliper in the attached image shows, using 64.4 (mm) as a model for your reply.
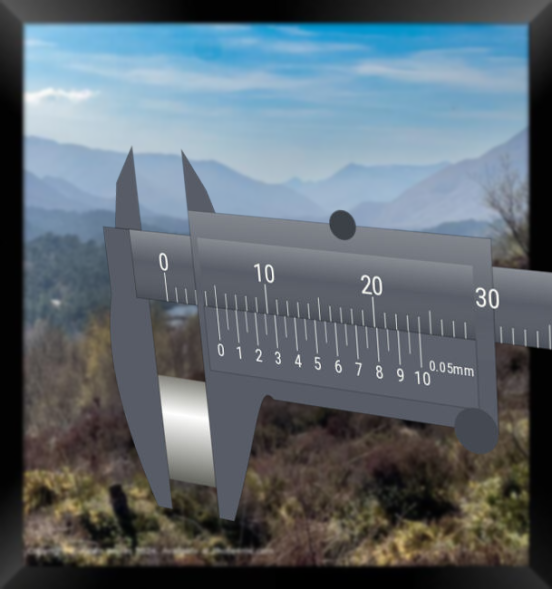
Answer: 5.0 (mm)
